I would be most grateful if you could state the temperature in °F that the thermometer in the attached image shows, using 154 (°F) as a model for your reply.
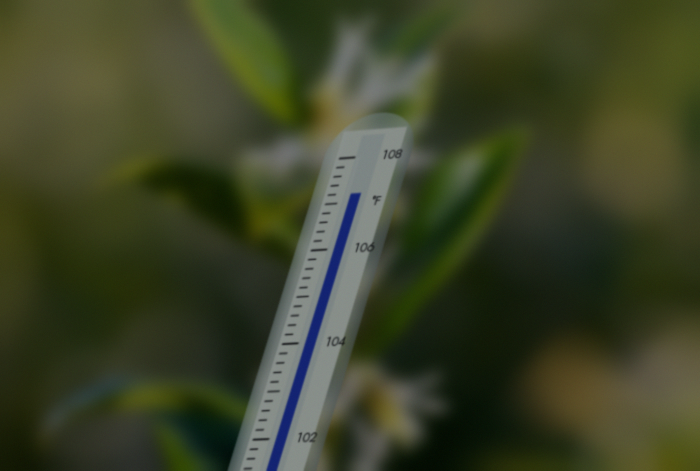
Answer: 107.2 (°F)
